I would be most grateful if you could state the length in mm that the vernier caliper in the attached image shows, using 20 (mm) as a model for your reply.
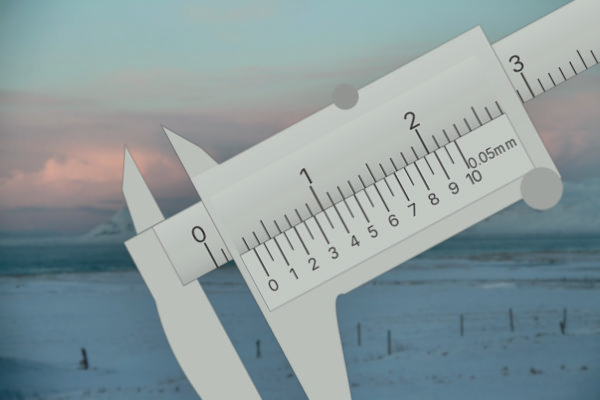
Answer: 3.4 (mm)
